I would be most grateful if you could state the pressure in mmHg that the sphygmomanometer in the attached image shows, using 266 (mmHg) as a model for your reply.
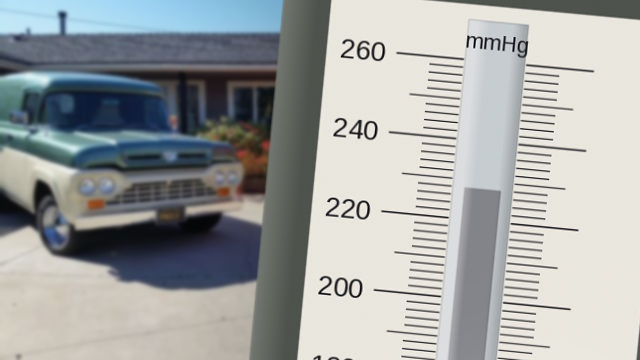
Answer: 228 (mmHg)
